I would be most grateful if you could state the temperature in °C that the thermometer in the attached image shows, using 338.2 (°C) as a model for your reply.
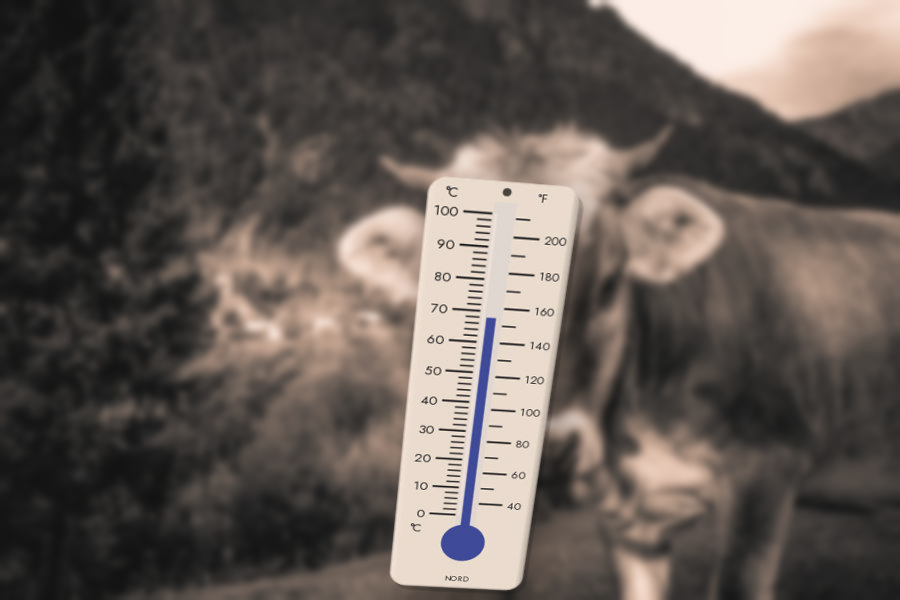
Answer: 68 (°C)
